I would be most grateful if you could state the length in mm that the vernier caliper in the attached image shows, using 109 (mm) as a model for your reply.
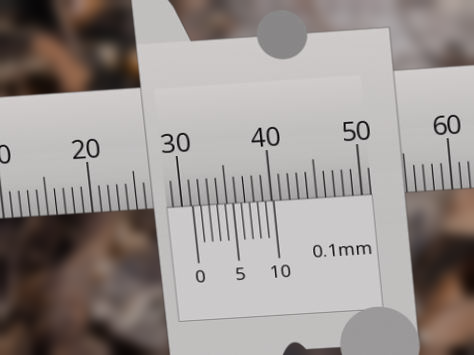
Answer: 31.2 (mm)
